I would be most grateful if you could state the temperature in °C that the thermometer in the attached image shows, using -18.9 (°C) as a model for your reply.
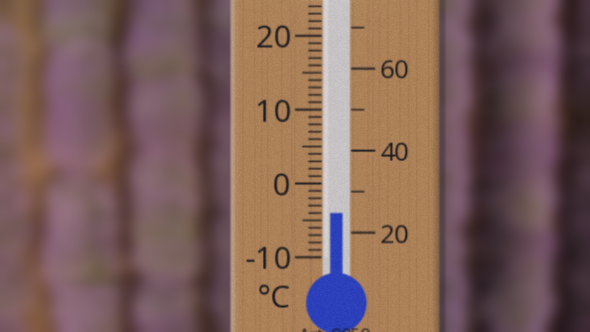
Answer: -4 (°C)
